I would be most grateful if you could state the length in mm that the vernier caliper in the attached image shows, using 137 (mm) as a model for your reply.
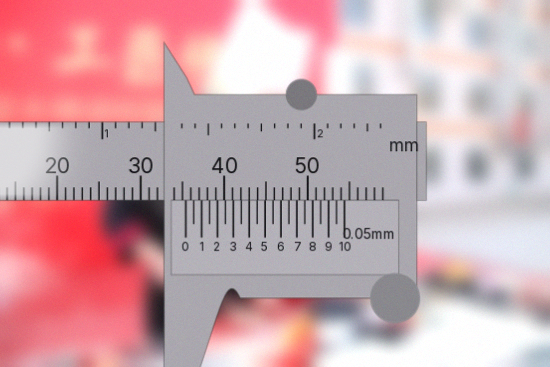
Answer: 35.4 (mm)
